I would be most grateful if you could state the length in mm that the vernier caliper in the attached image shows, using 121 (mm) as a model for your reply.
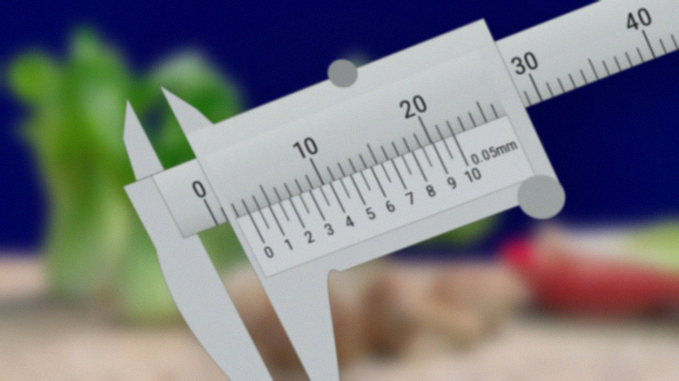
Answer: 3.0 (mm)
